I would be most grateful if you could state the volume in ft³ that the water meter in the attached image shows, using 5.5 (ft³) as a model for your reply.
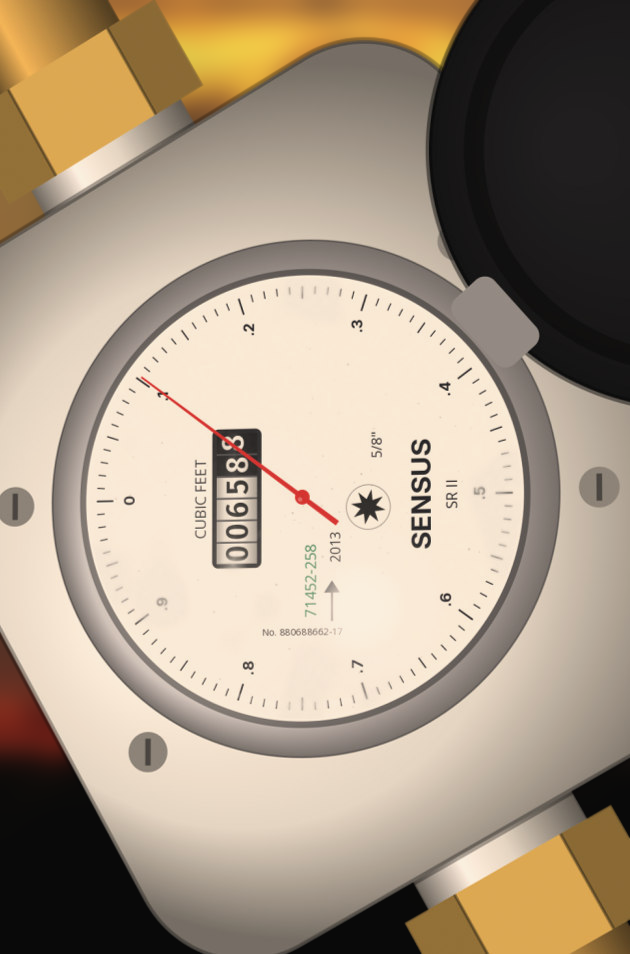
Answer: 6588.10 (ft³)
